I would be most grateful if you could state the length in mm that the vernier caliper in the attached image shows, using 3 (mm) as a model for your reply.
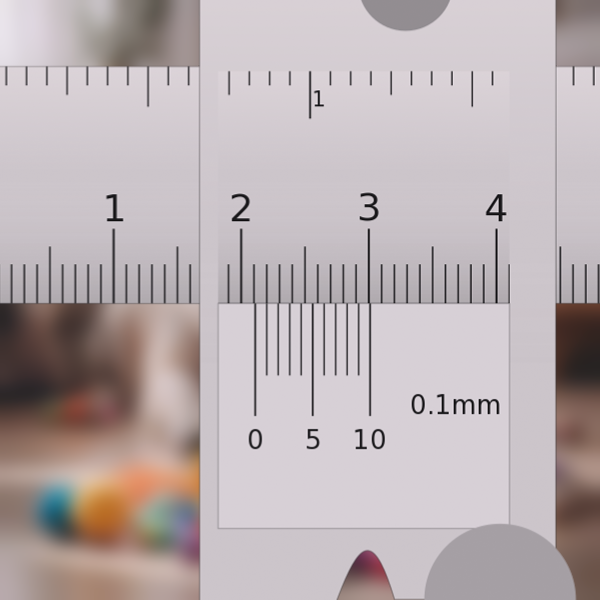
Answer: 21.1 (mm)
